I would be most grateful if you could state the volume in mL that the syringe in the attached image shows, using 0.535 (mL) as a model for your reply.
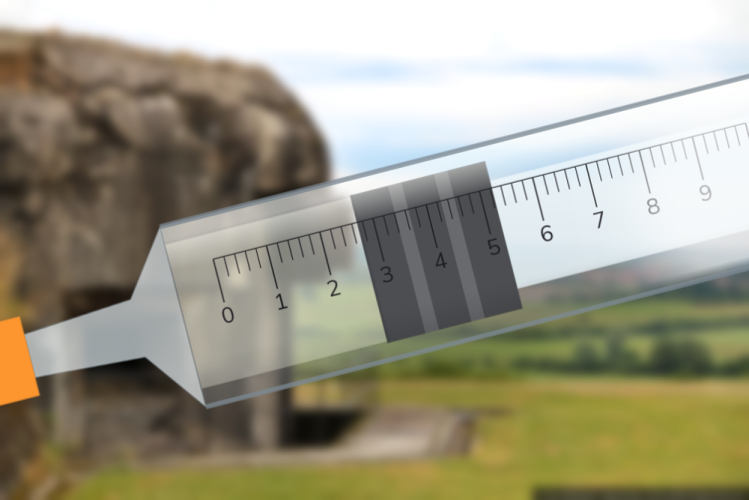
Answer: 2.7 (mL)
